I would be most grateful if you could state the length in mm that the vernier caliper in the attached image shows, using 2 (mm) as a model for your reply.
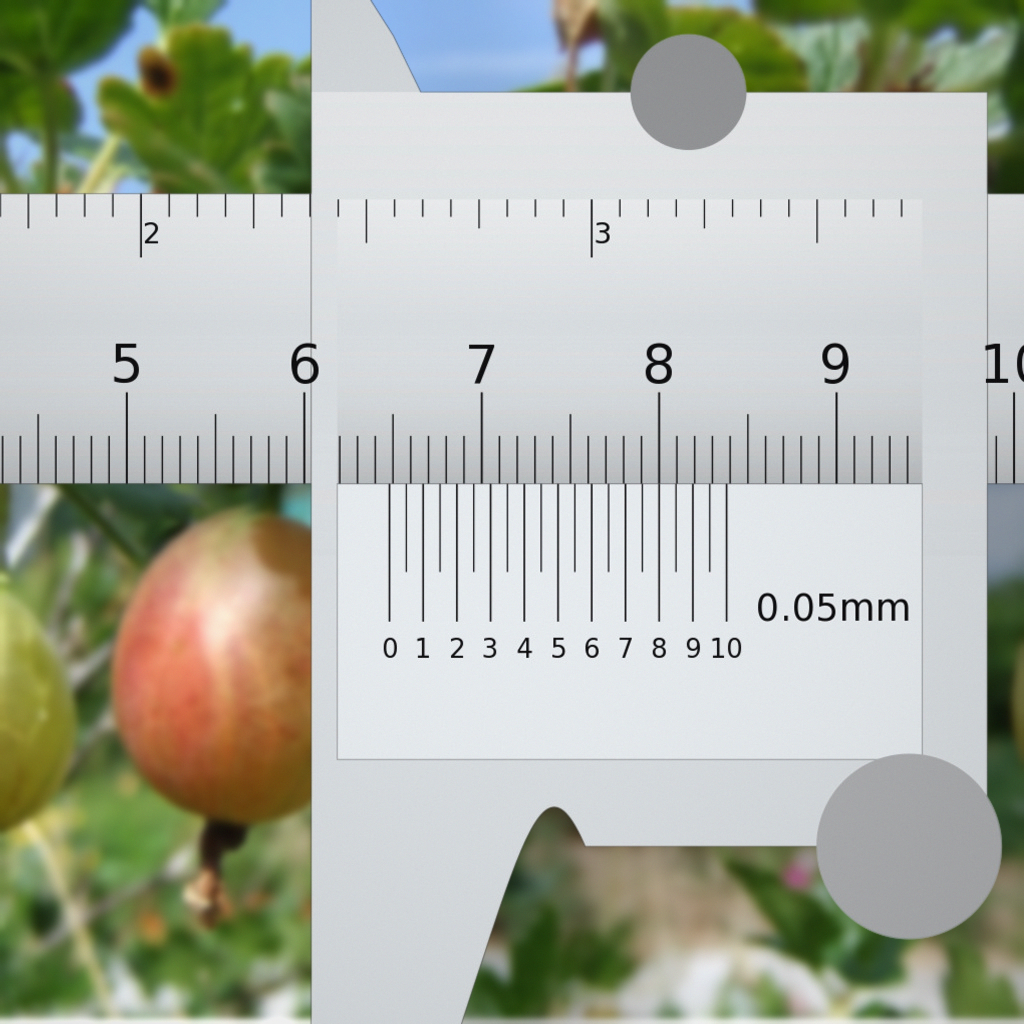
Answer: 64.8 (mm)
